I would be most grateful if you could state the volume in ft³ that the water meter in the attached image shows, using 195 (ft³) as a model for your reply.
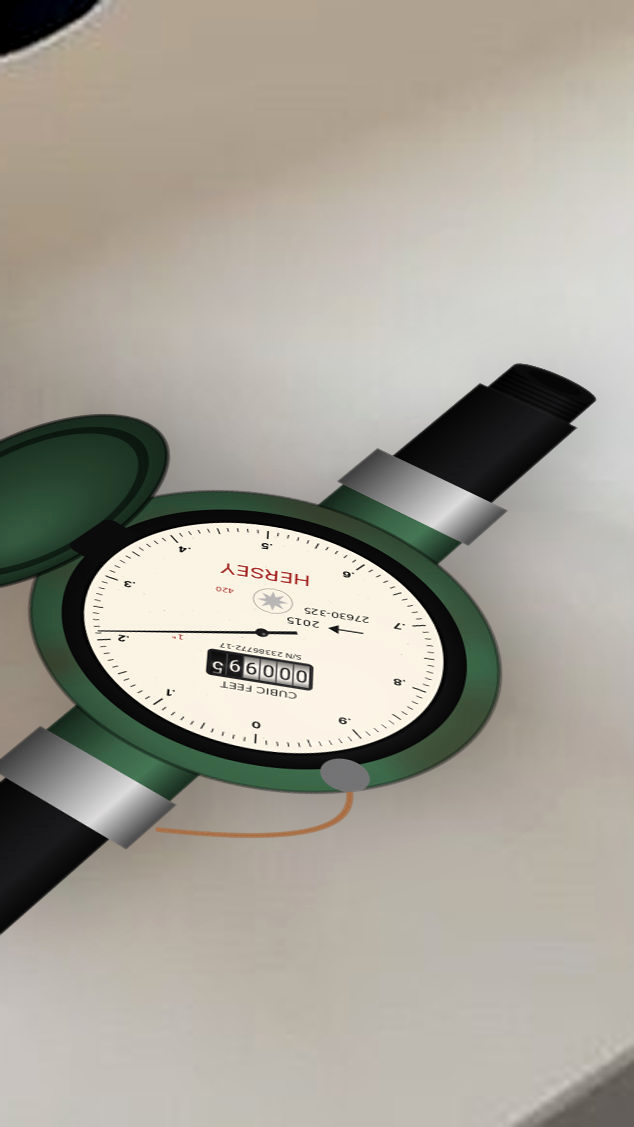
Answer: 995.21 (ft³)
